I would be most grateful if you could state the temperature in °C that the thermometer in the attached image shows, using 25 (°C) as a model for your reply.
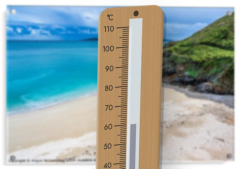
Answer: 60 (°C)
